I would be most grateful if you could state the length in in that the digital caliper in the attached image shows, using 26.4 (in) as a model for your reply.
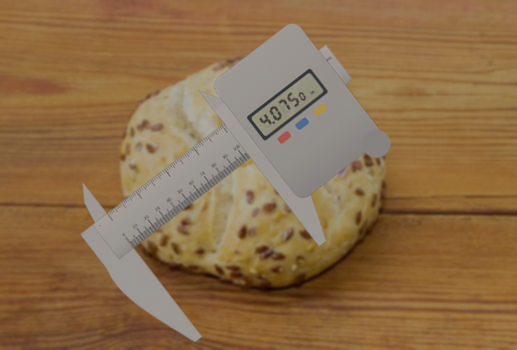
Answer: 4.0750 (in)
